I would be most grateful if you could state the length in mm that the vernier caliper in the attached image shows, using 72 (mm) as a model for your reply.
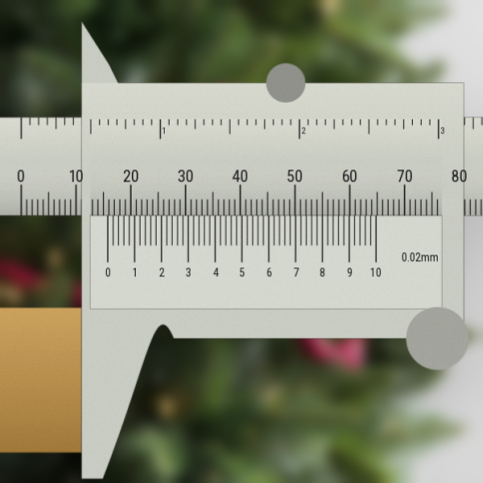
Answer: 15.8 (mm)
